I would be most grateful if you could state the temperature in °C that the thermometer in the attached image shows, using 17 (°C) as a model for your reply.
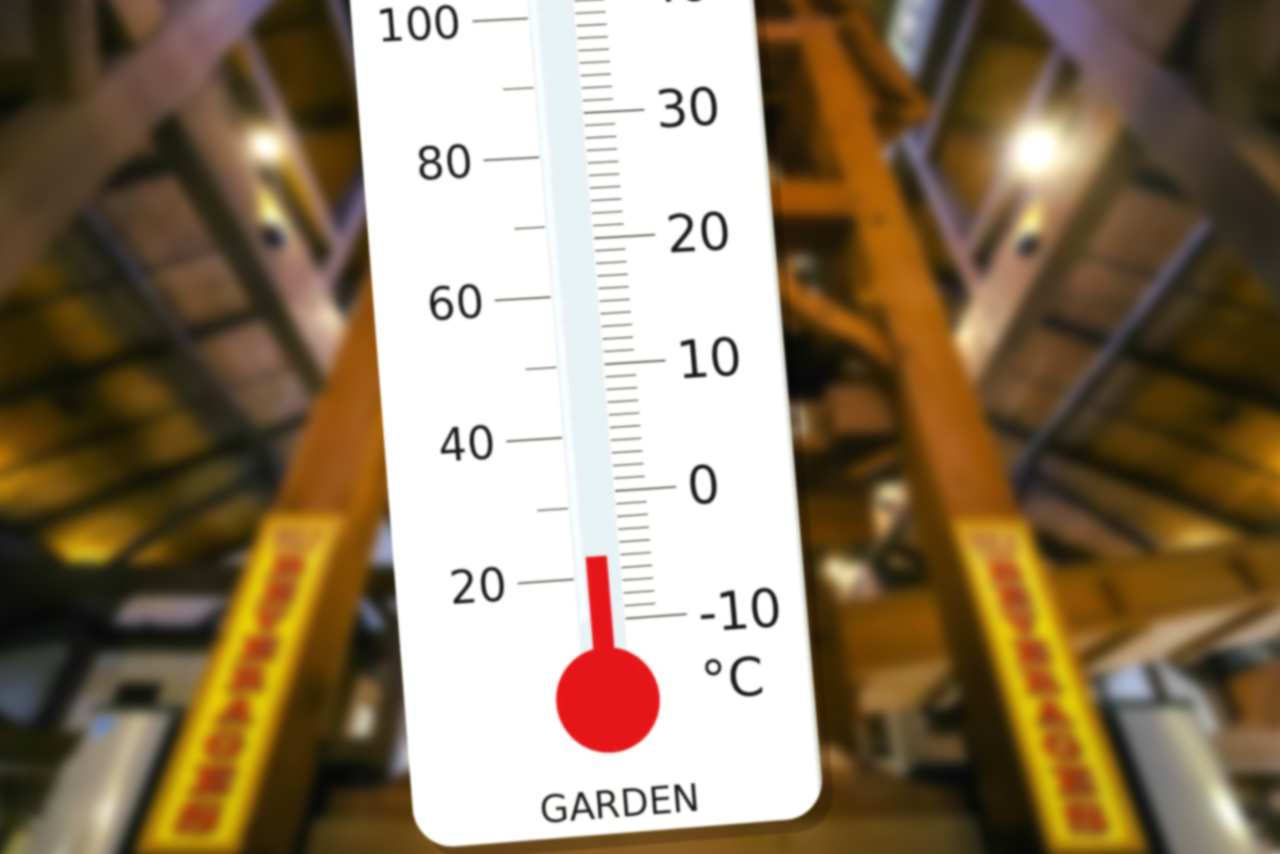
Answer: -5 (°C)
